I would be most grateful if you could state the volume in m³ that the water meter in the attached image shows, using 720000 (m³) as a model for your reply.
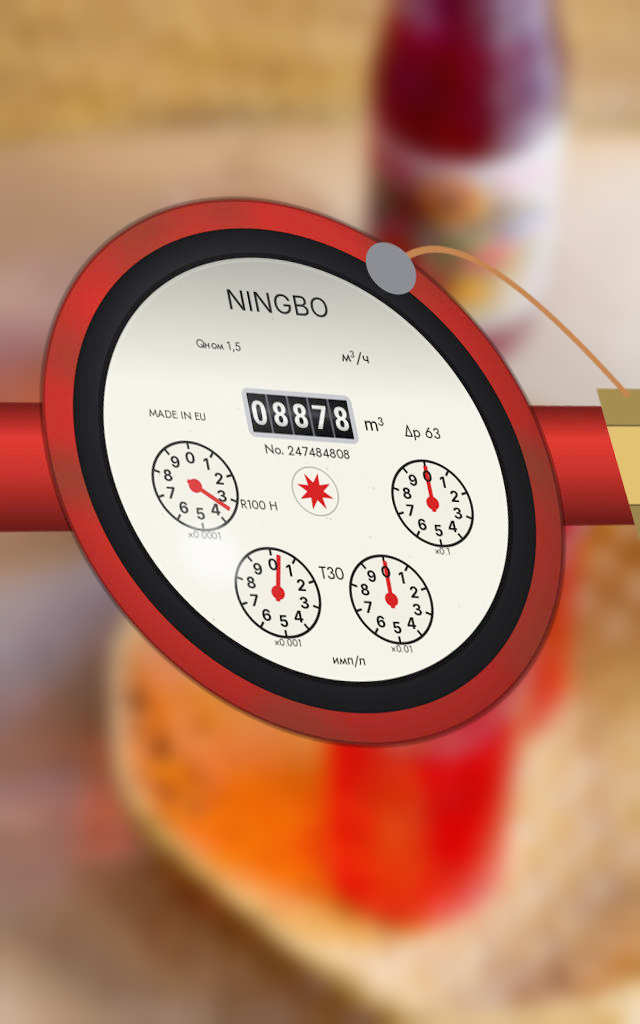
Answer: 8878.0003 (m³)
